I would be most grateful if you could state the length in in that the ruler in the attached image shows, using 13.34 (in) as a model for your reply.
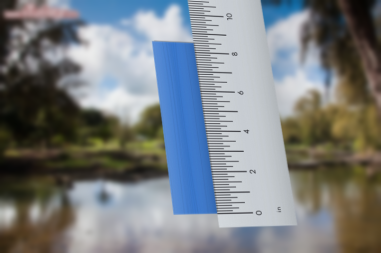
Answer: 8.5 (in)
